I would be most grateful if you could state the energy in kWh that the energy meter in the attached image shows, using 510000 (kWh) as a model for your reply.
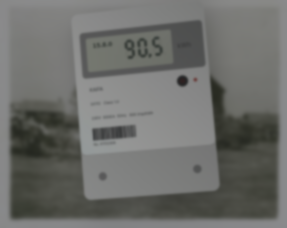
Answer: 90.5 (kWh)
